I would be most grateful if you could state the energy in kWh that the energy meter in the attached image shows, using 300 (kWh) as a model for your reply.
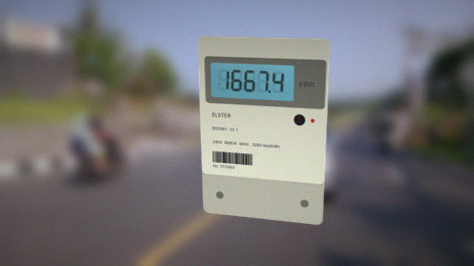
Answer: 1667.4 (kWh)
